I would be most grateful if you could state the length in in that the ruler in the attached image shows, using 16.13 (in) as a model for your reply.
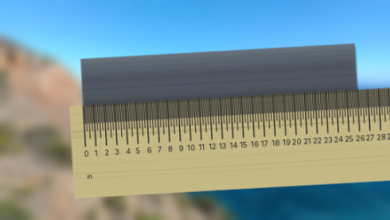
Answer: 26 (in)
